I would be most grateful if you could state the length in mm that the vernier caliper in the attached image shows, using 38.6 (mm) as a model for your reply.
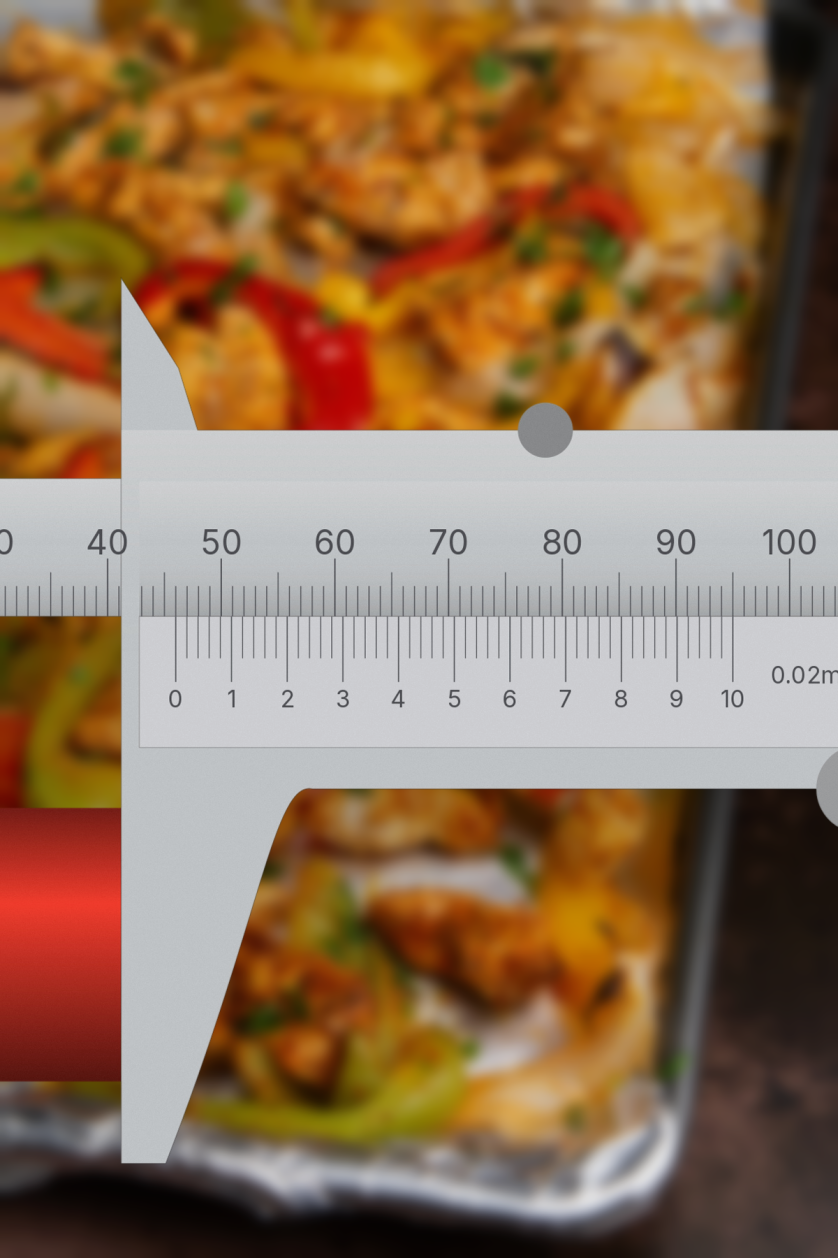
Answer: 46.0 (mm)
